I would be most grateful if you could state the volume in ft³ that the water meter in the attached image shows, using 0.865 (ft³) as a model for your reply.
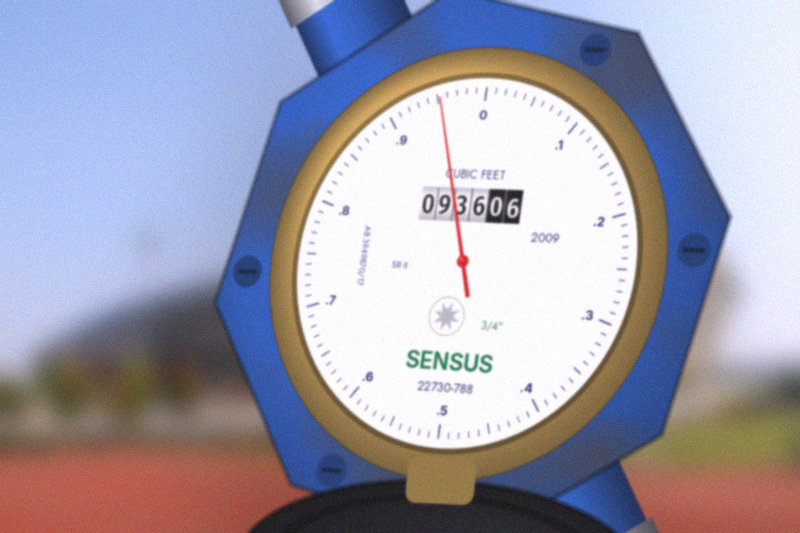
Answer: 93605.95 (ft³)
